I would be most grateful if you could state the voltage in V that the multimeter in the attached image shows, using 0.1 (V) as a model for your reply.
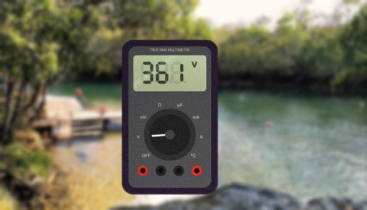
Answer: 361 (V)
